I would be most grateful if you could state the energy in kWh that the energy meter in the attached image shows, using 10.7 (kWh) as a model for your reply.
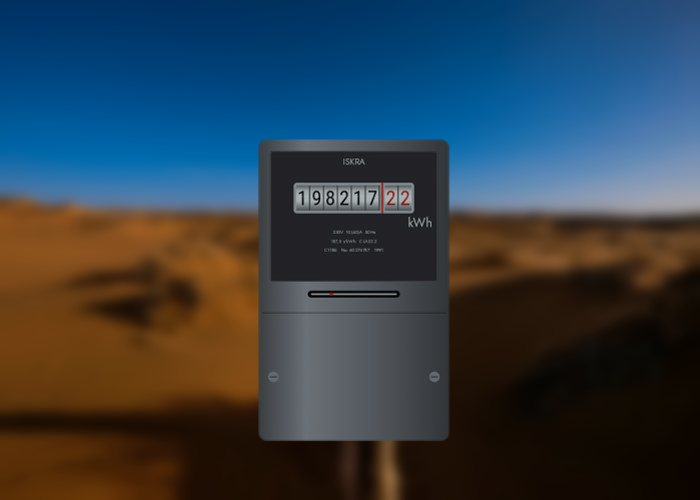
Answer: 198217.22 (kWh)
